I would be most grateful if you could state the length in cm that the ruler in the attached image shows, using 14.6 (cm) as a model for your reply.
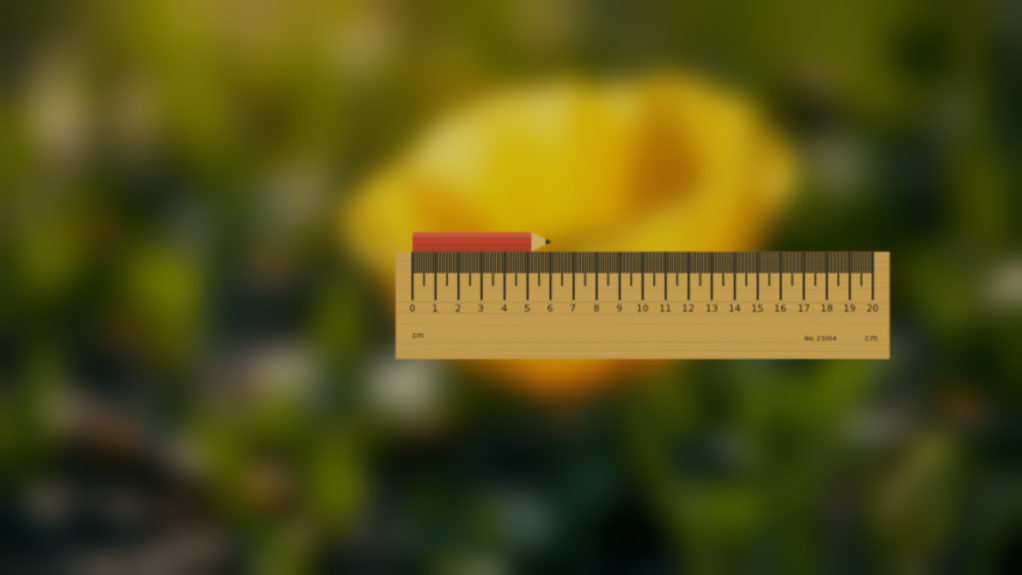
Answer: 6 (cm)
